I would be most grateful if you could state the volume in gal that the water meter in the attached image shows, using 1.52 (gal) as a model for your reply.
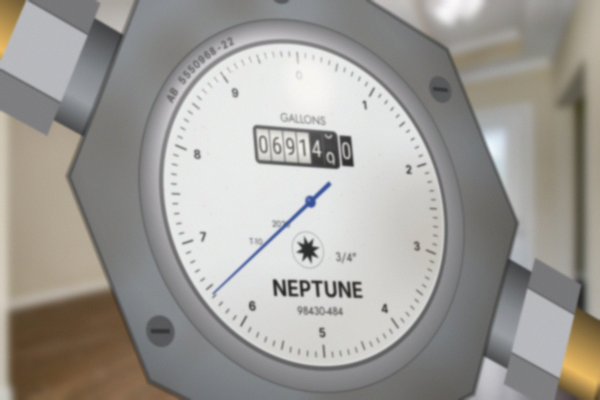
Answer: 691486.4 (gal)
